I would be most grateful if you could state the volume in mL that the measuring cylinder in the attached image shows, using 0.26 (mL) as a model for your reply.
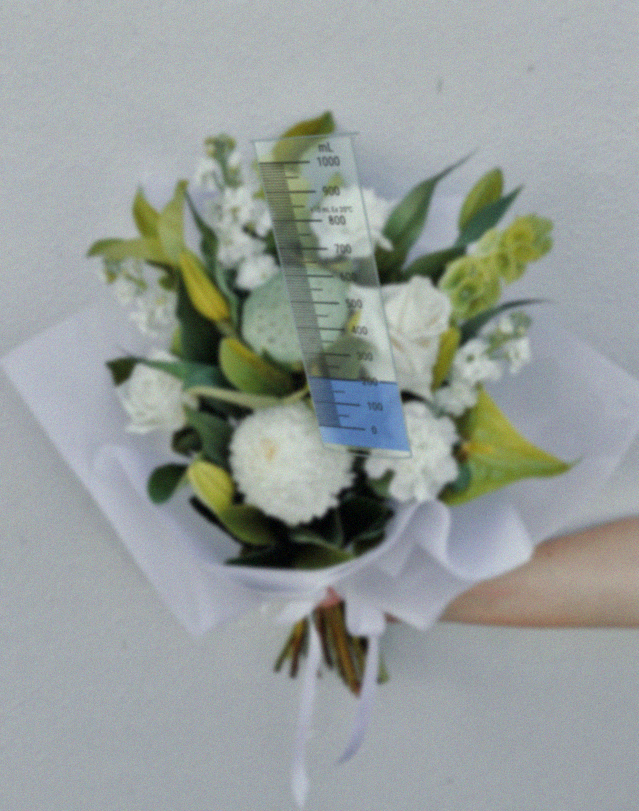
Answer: 200 (mL)
